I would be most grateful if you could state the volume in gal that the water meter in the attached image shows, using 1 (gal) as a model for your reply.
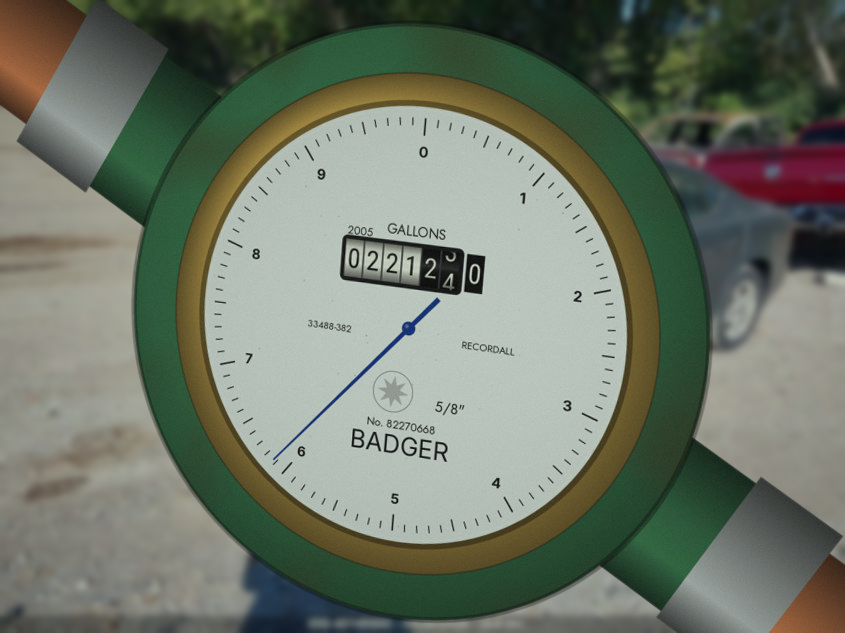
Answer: 221236.1 (gal)
